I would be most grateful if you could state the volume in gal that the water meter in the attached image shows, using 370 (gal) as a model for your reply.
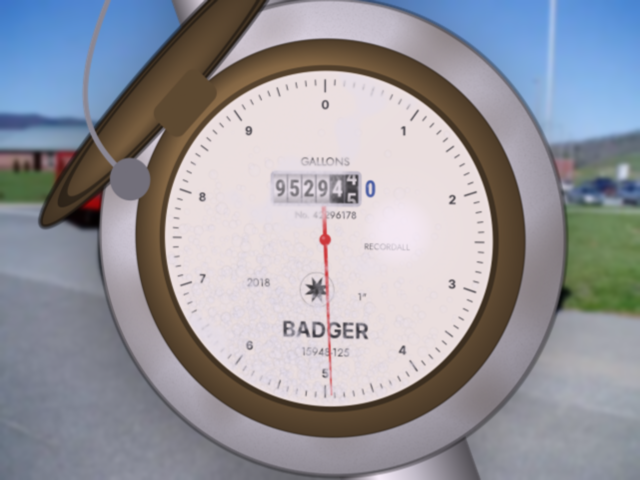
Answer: 9529444.9 (gal)
